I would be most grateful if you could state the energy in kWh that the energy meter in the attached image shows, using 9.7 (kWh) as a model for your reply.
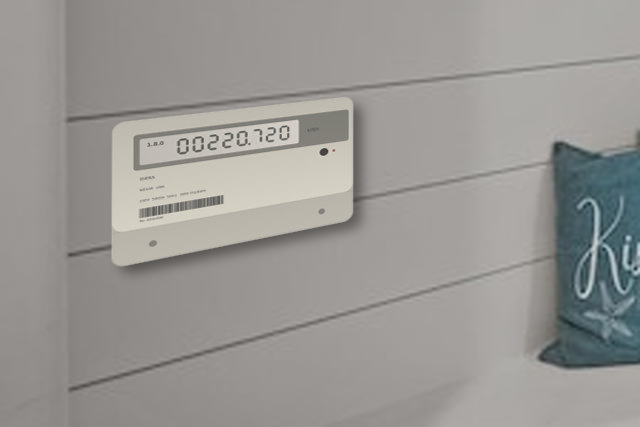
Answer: 220.720 (kWh)
